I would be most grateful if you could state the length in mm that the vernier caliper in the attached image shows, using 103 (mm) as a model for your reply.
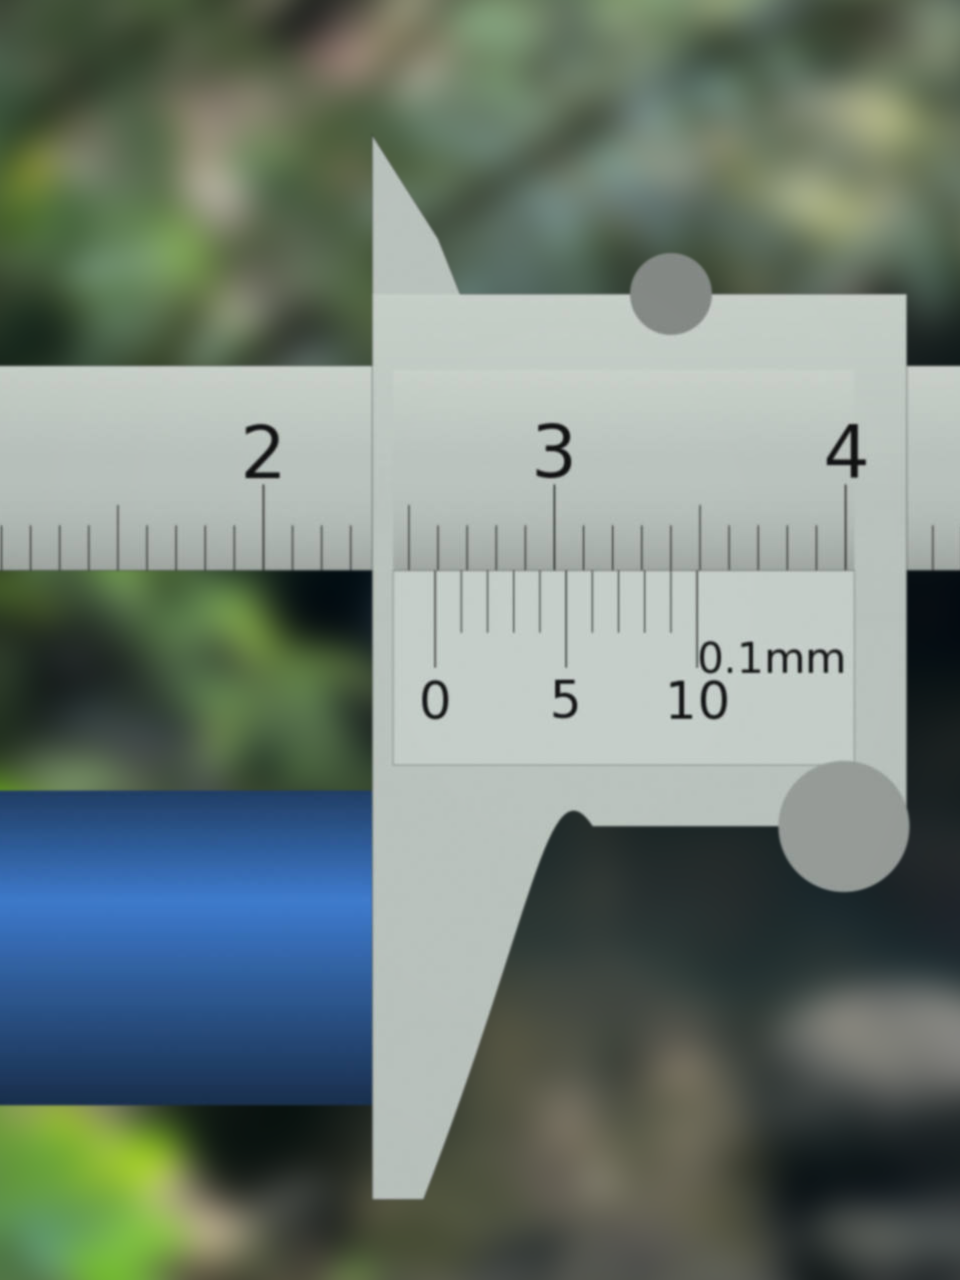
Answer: 25.9 (mm)
